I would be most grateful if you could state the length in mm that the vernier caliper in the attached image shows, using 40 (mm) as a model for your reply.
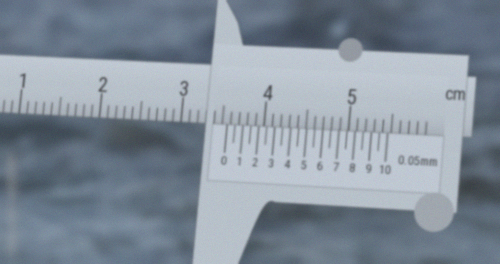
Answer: 35.6 (mm)
